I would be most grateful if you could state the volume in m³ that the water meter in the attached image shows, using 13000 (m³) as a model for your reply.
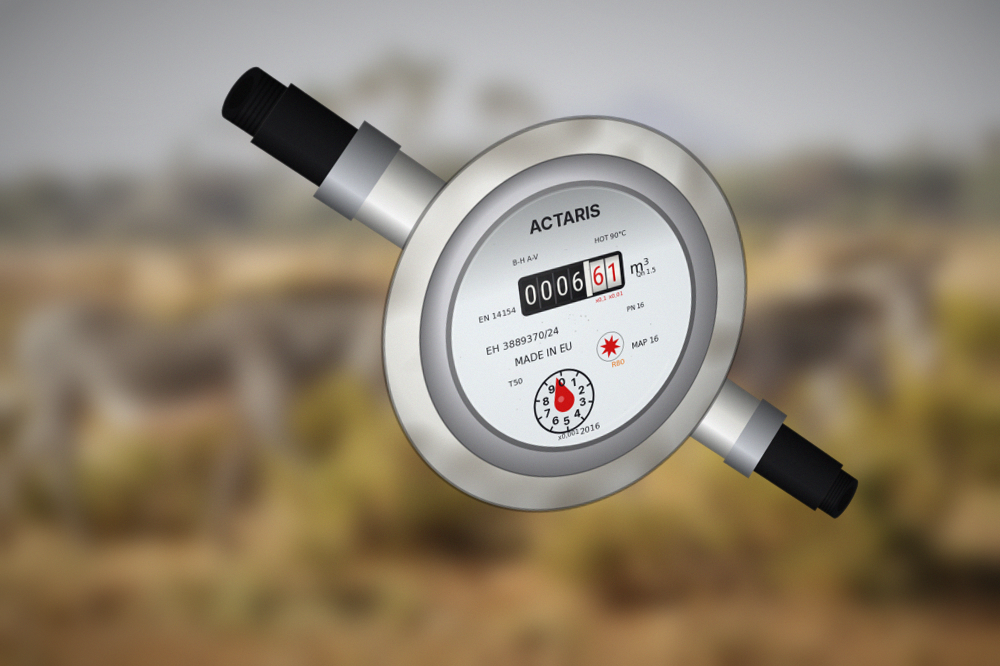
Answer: 6.609 (m³)
